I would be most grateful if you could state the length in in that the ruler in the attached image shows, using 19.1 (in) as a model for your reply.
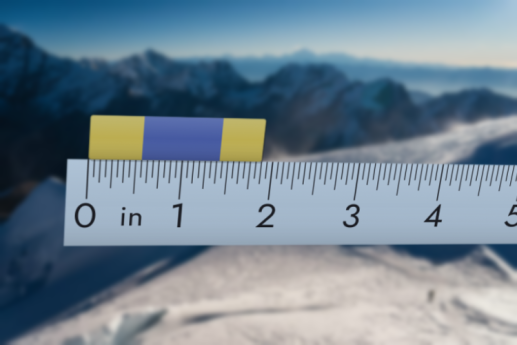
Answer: 1.875 (in)
